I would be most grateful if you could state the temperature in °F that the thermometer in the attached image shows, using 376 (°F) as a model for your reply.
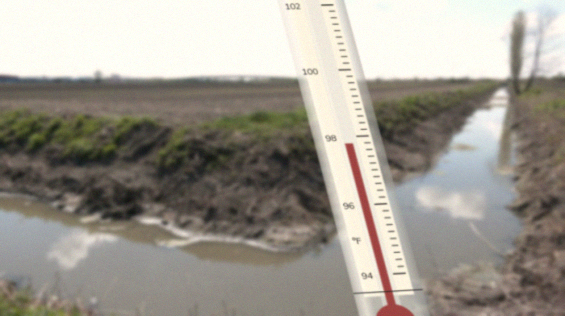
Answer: 97.8 (°F)
